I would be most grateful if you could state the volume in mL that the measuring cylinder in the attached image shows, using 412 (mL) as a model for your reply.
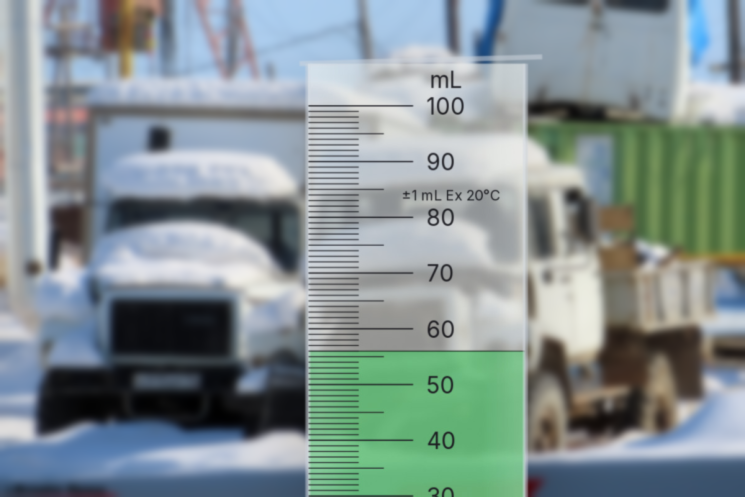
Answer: 56 (mL)
